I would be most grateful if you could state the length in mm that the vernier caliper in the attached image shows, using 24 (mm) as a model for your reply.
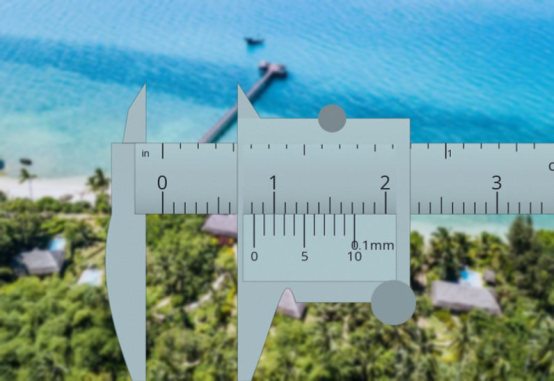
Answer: 8.2 (mm)
